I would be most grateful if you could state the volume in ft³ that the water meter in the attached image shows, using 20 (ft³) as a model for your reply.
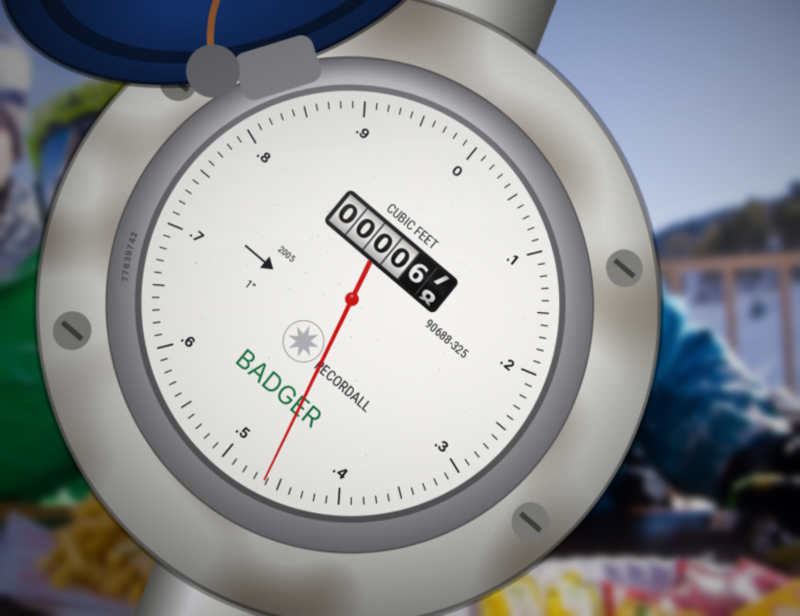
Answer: 67.46 (ft³)
